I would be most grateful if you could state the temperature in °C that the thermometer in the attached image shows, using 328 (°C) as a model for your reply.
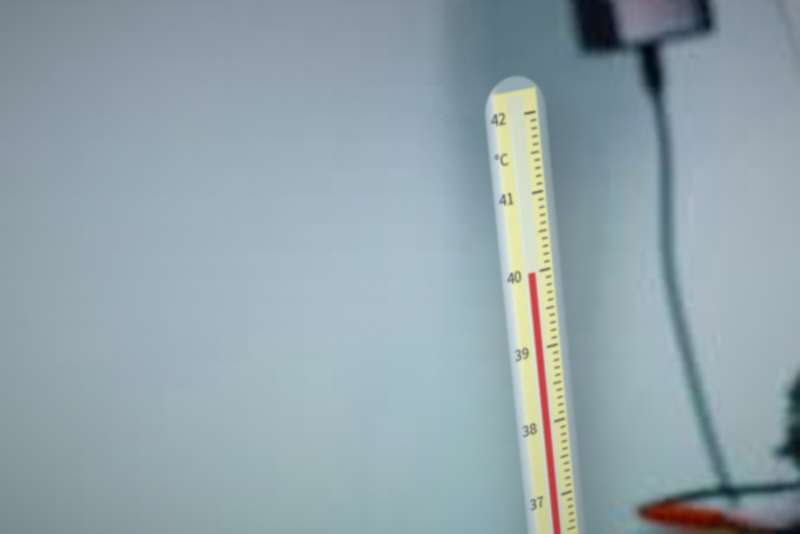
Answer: 40 (°C)
